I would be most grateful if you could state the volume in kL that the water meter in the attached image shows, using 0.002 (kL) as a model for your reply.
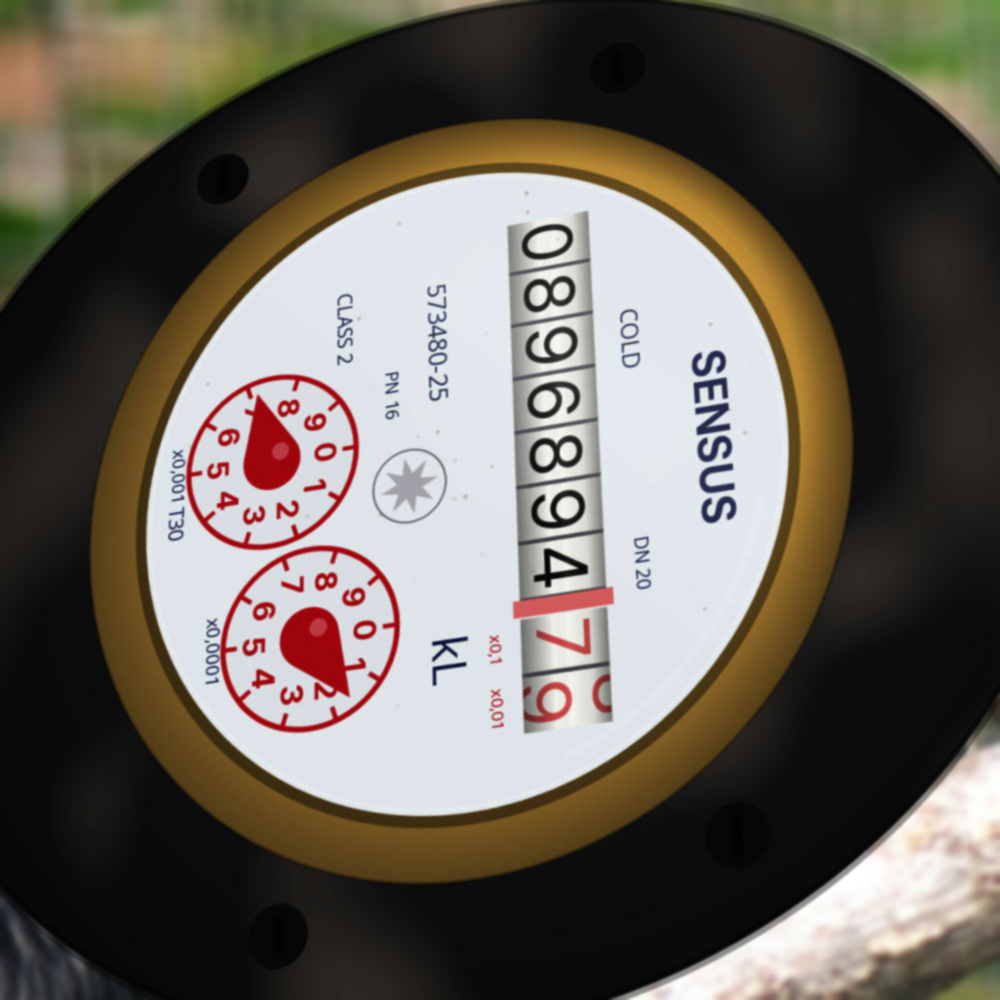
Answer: 896894.7871 (kL)
